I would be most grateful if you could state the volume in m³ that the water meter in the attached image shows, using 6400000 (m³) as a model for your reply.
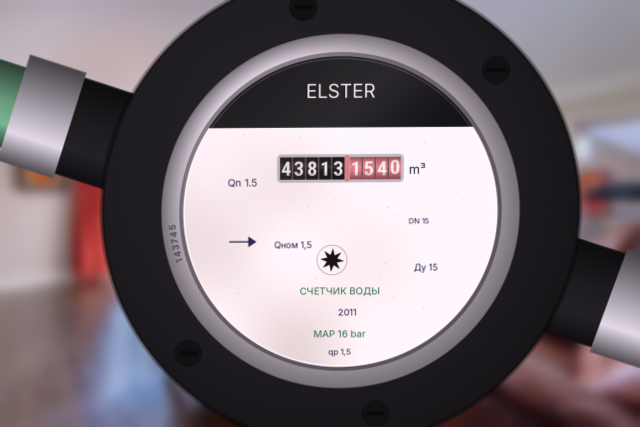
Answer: 43813.1540 (m³)
